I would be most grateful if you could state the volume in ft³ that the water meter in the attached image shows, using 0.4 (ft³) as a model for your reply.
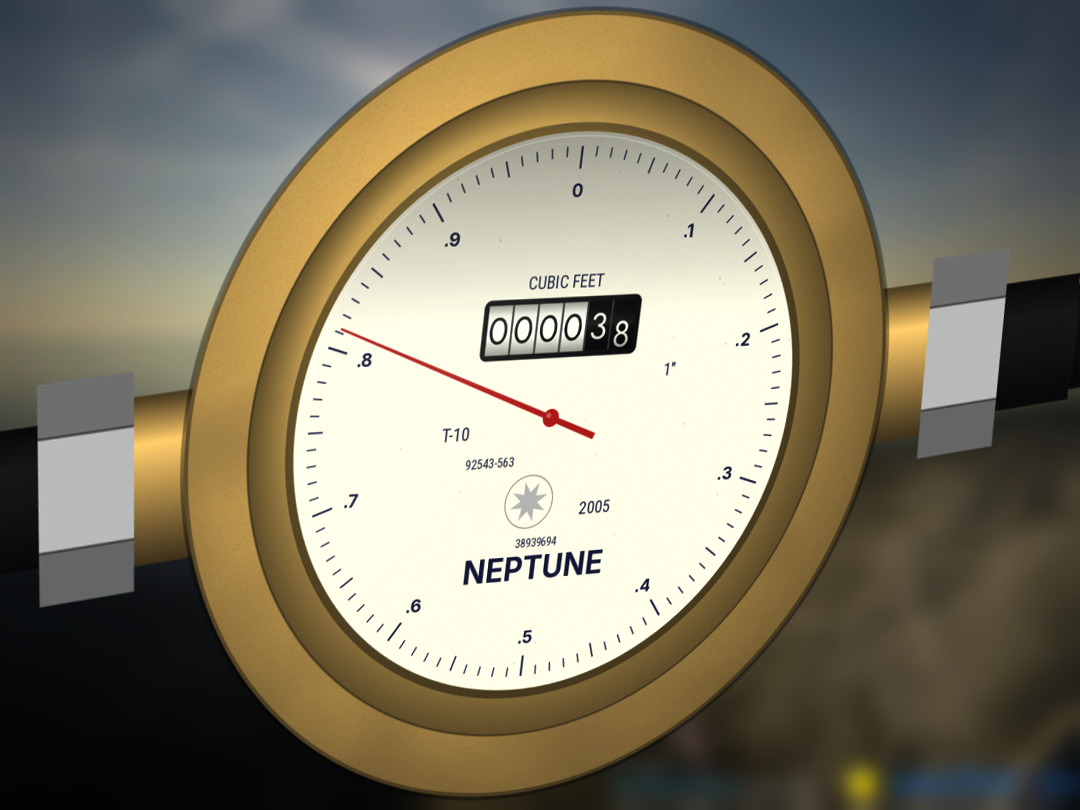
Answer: 37.81 (ft³)
